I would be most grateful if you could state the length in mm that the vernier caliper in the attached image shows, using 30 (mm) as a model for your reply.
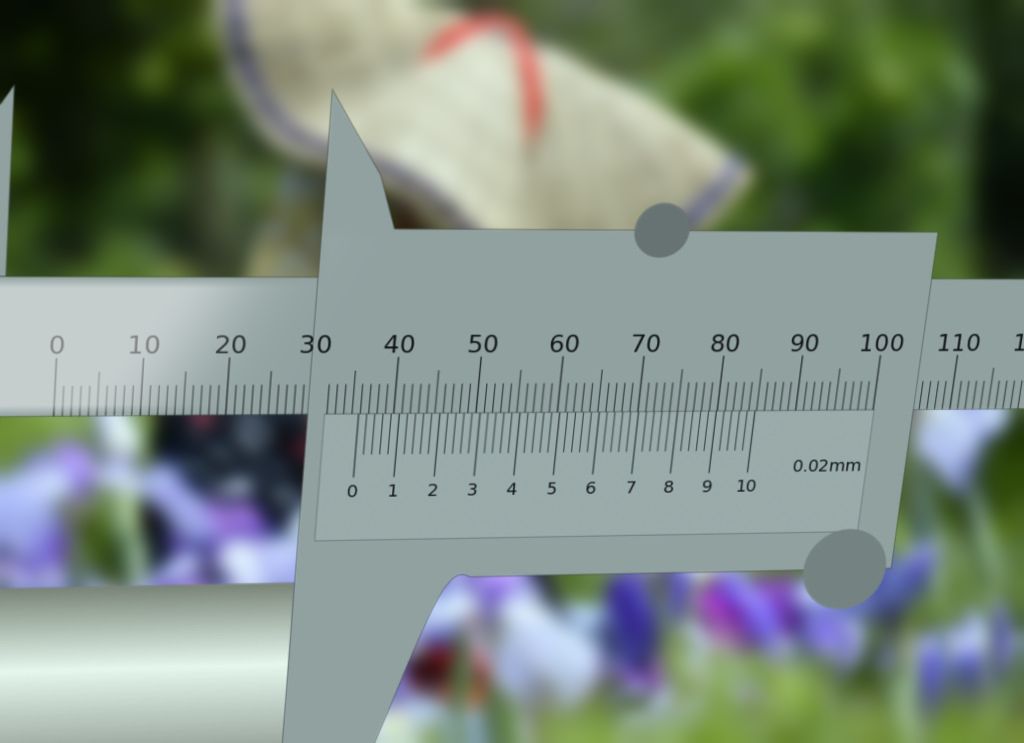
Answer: 35.8 (mm)
